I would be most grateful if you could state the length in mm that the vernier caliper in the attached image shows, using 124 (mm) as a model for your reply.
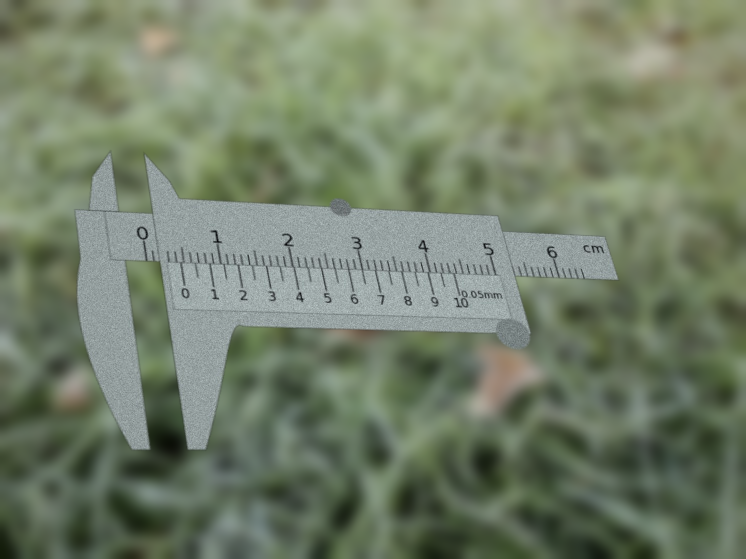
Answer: 4.6 (mm)
